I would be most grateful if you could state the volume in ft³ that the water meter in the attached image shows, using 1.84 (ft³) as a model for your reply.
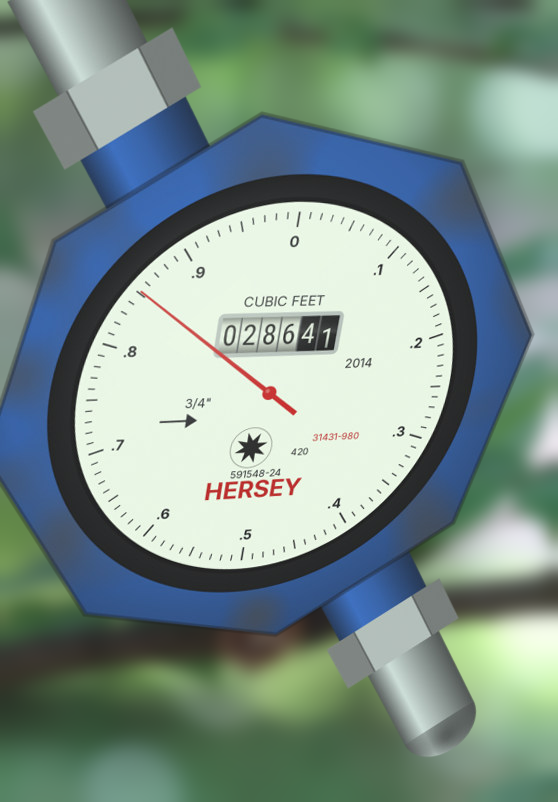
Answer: 28640.85 (ft³)
